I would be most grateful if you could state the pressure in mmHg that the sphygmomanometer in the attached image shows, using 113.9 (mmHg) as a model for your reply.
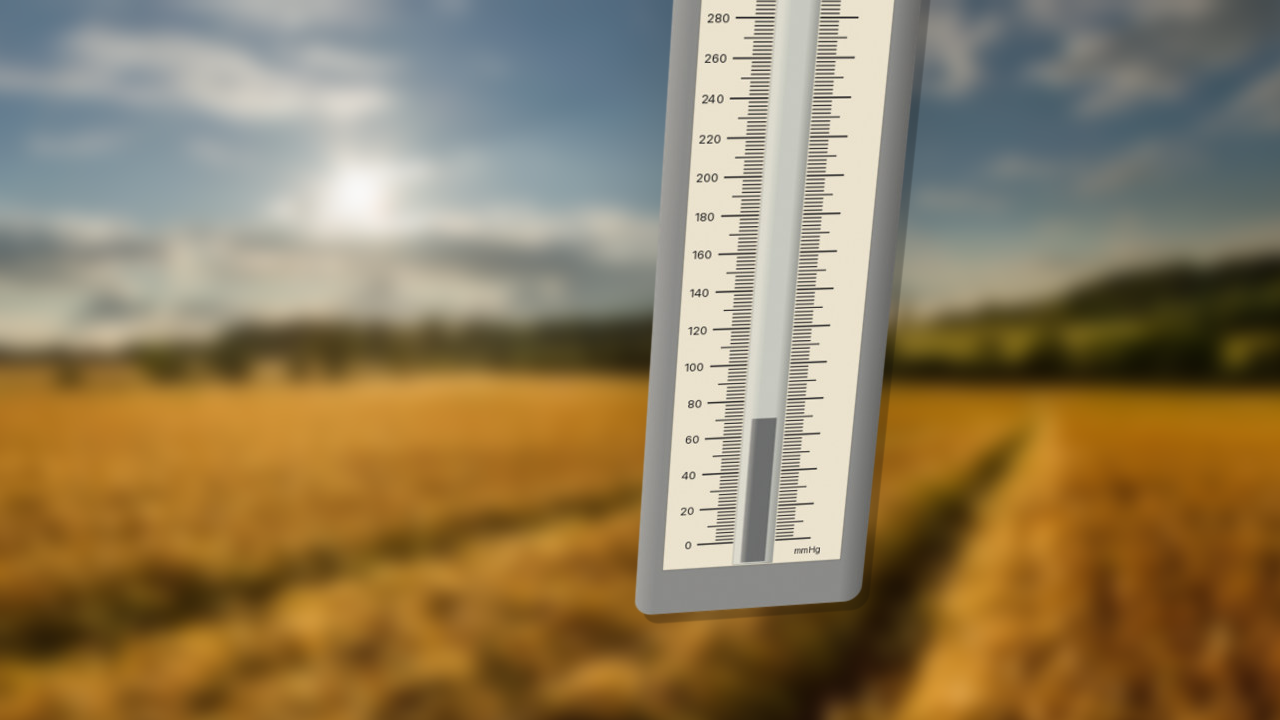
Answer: 70 (mmHg)
